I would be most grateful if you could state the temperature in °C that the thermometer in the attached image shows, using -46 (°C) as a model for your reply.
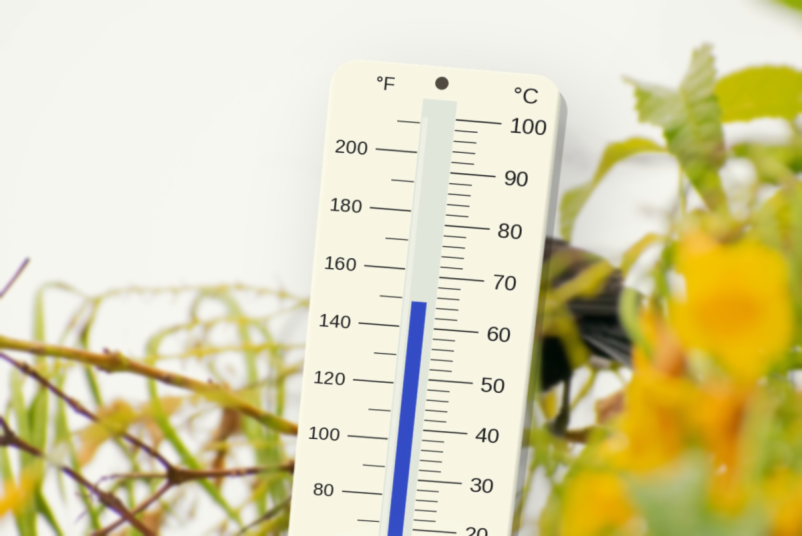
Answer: 65 (°C)
